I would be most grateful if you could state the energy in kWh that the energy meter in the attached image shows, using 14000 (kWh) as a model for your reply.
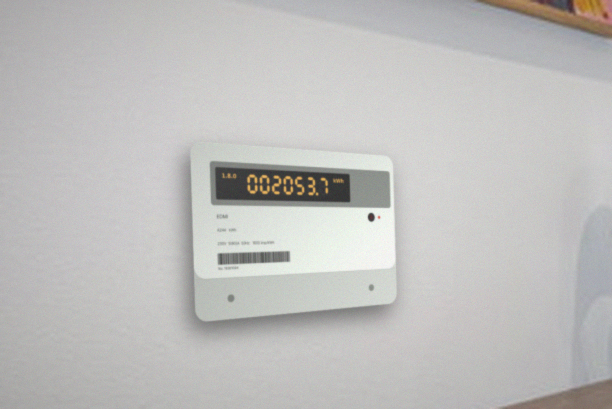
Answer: 2053.7 (kWh)
